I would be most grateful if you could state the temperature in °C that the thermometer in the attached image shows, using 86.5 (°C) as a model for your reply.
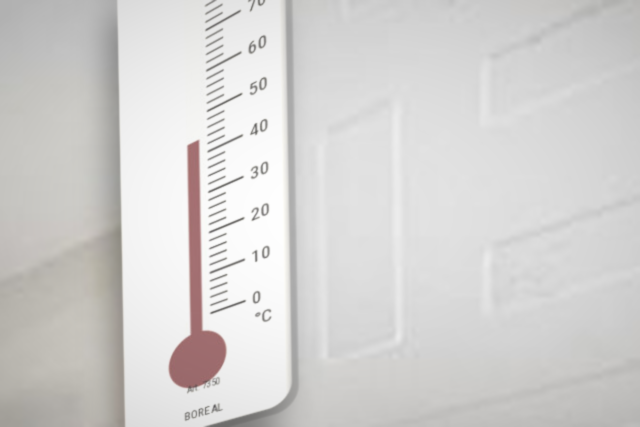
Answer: 44 (°C)
